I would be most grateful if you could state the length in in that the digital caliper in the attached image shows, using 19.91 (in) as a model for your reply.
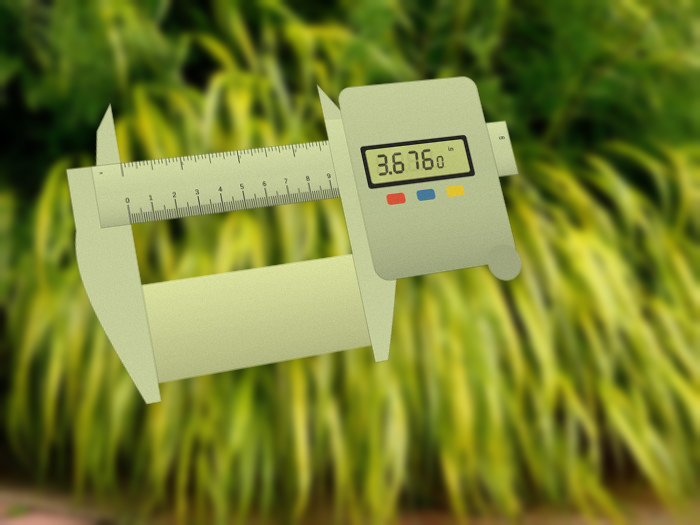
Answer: 3.6760 (in)
